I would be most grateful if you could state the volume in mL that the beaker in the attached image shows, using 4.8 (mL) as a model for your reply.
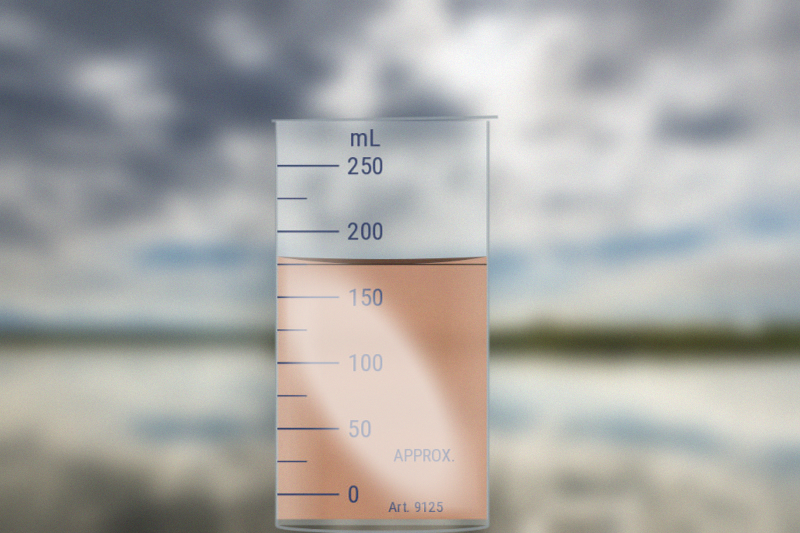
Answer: 175 (mL)
